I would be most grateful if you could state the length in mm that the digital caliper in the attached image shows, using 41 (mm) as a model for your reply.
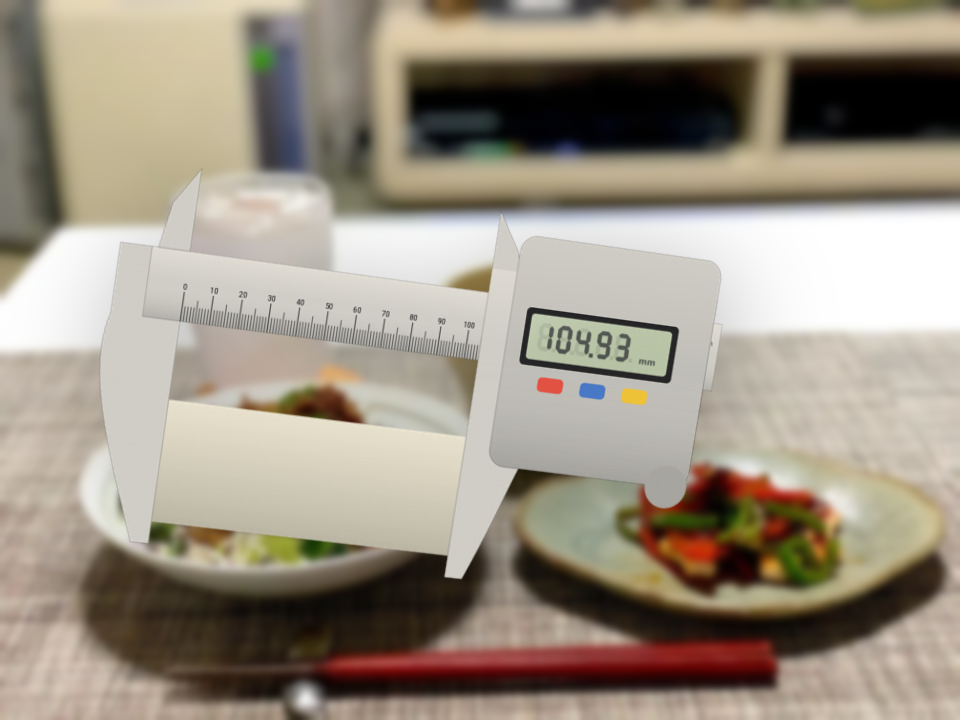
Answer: 104.93 (mm)
